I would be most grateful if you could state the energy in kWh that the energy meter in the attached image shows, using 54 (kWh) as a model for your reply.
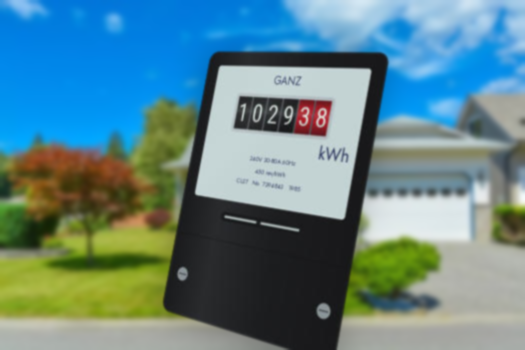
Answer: 1029.38 (kWh)
